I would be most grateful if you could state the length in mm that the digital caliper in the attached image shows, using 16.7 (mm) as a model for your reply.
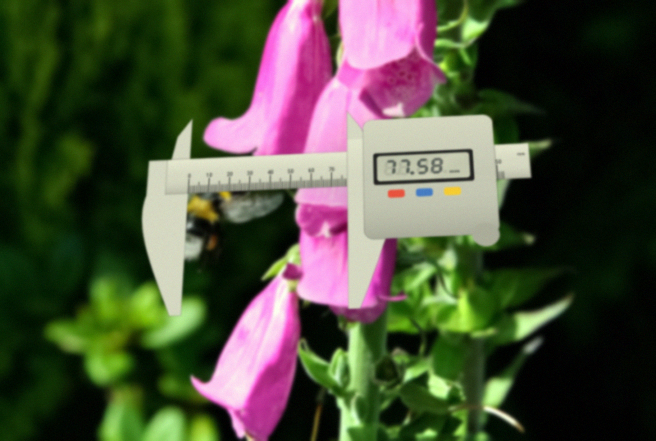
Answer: 77.58 (mm)
